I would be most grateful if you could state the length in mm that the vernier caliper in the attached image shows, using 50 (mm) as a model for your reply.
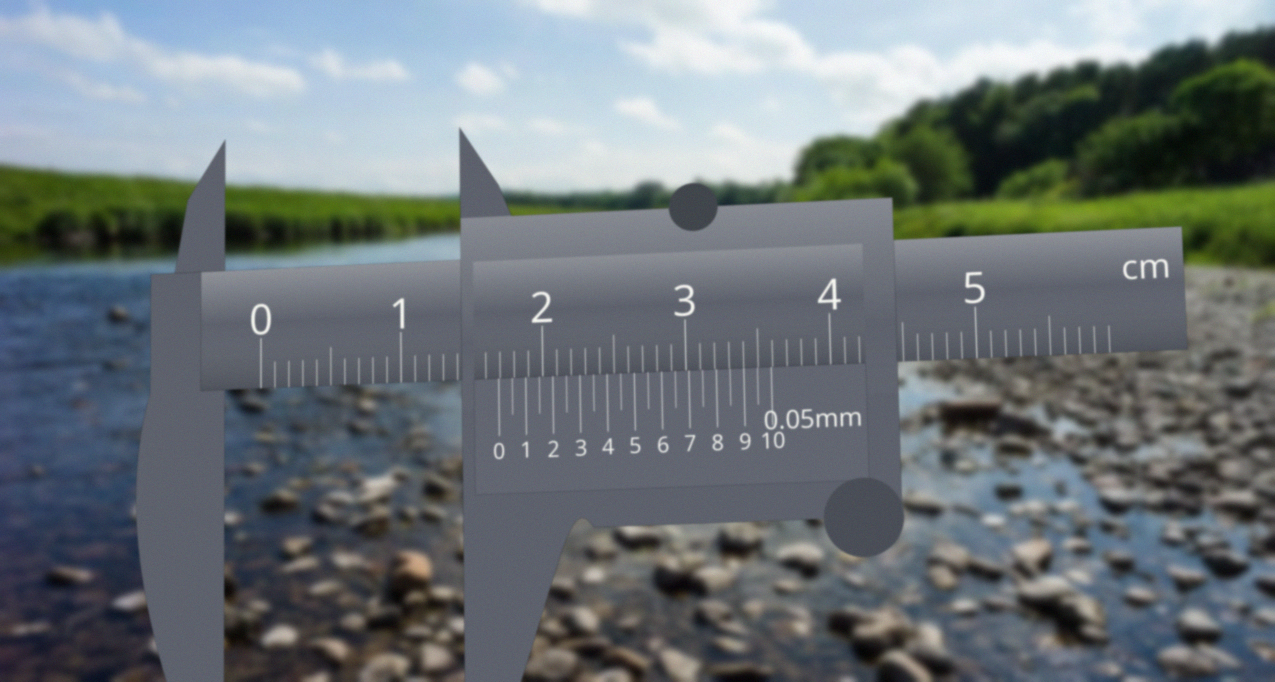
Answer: 16.9 (mm)
